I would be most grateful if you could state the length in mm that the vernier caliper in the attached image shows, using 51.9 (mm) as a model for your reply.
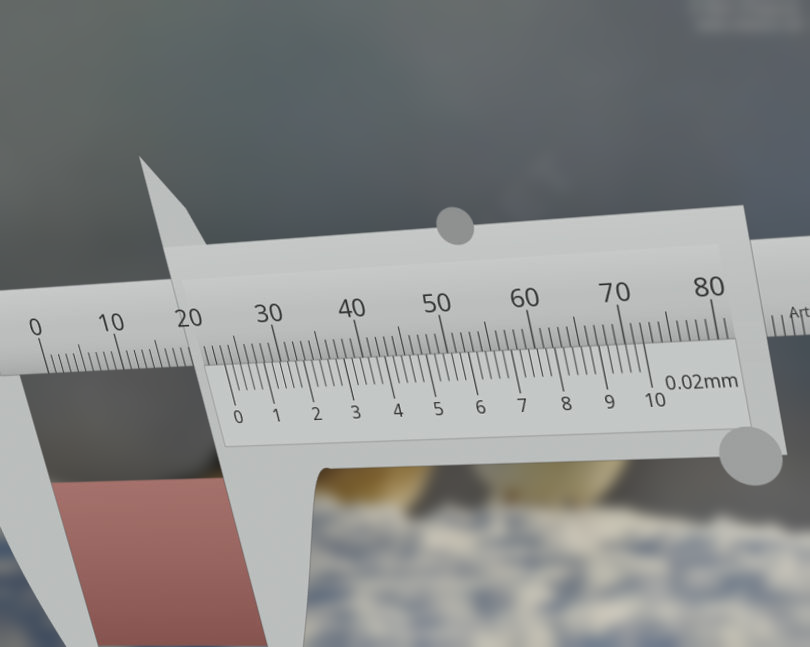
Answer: 23.0 (mm)
